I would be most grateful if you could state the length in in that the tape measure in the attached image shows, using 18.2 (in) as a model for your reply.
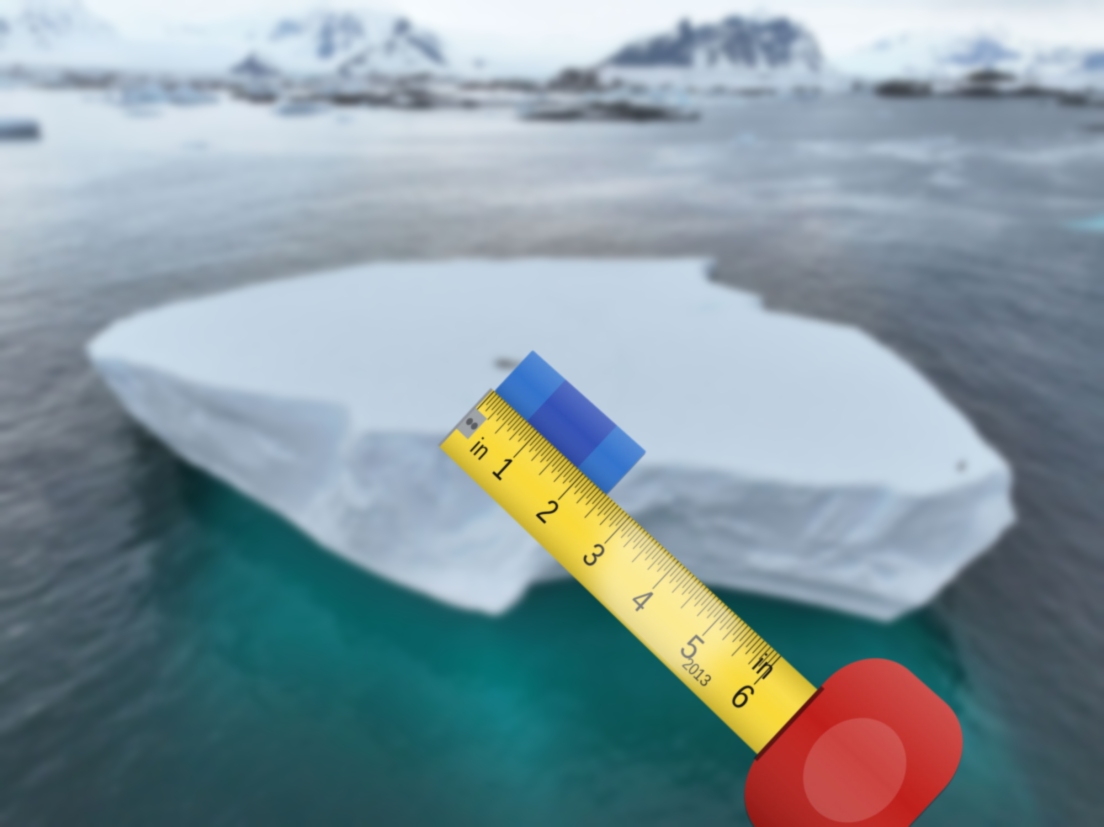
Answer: 2.5 (in)
